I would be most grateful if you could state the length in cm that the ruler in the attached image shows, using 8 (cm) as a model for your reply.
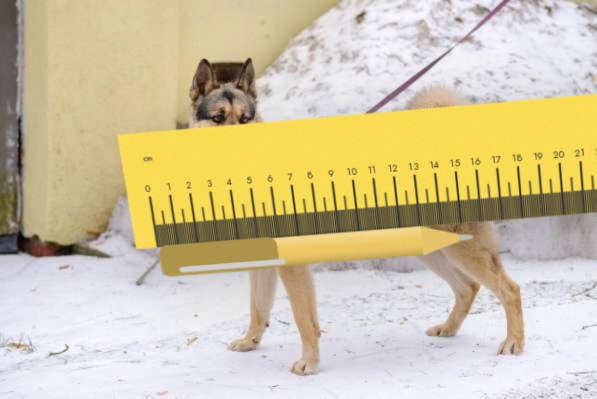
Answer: 15.5 (cm)
